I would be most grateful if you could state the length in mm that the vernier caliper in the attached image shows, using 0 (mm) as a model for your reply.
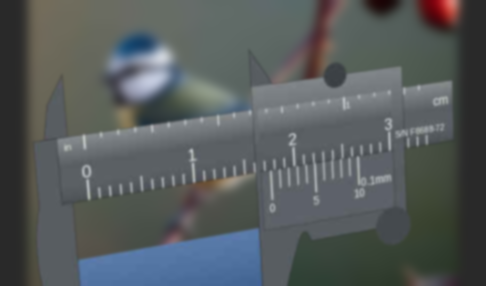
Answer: 17.6 (mm)
